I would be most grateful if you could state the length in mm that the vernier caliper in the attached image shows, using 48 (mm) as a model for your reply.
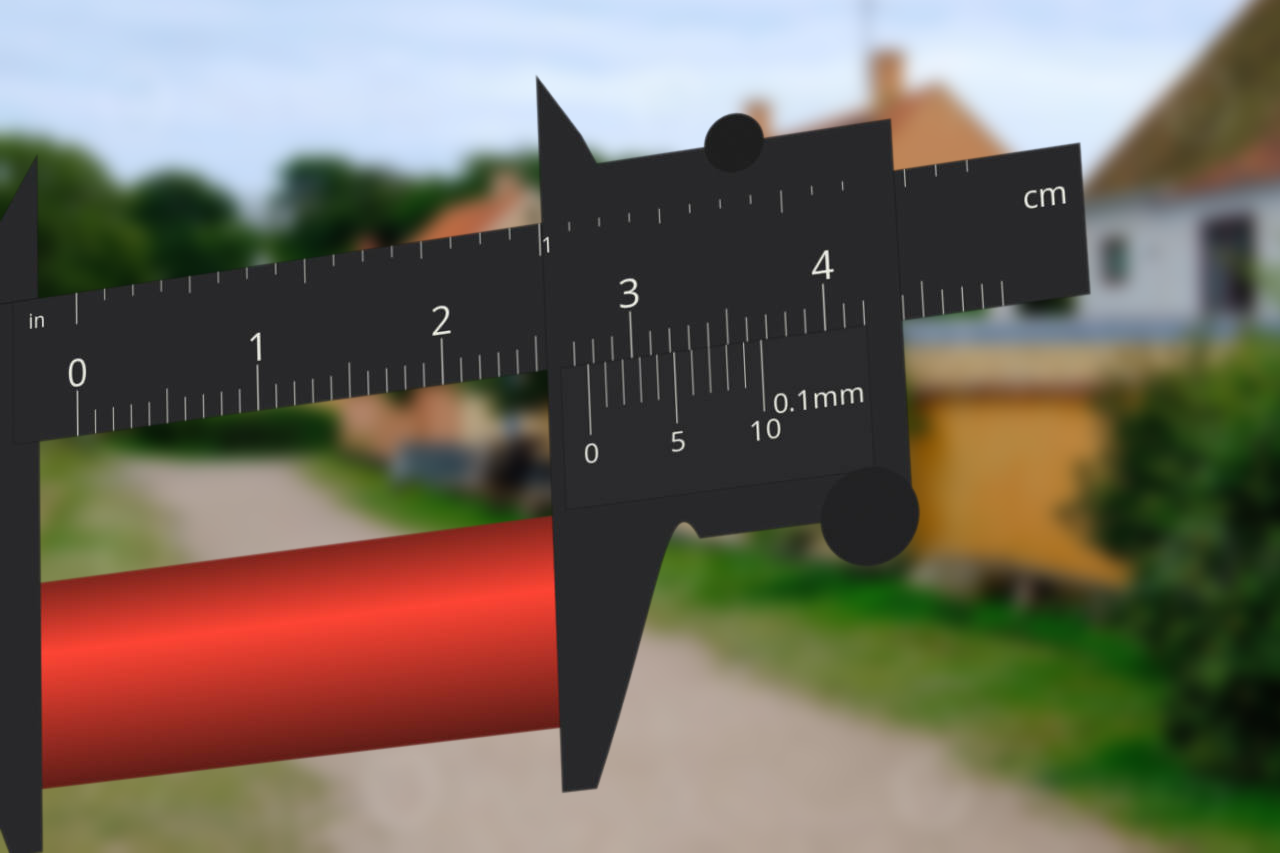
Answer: 27.7 (mm)
